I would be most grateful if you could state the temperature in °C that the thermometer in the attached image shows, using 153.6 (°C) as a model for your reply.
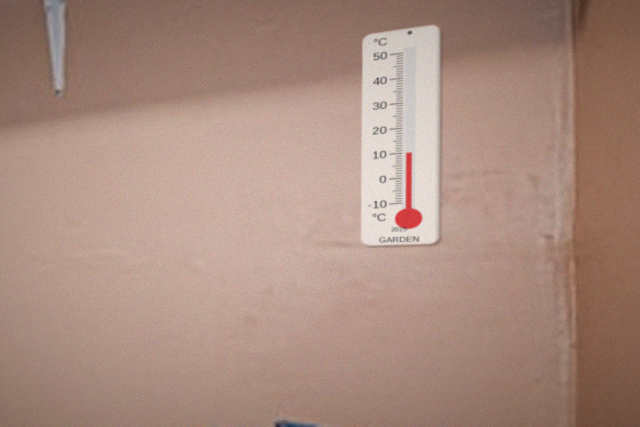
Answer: 10 (°C)
